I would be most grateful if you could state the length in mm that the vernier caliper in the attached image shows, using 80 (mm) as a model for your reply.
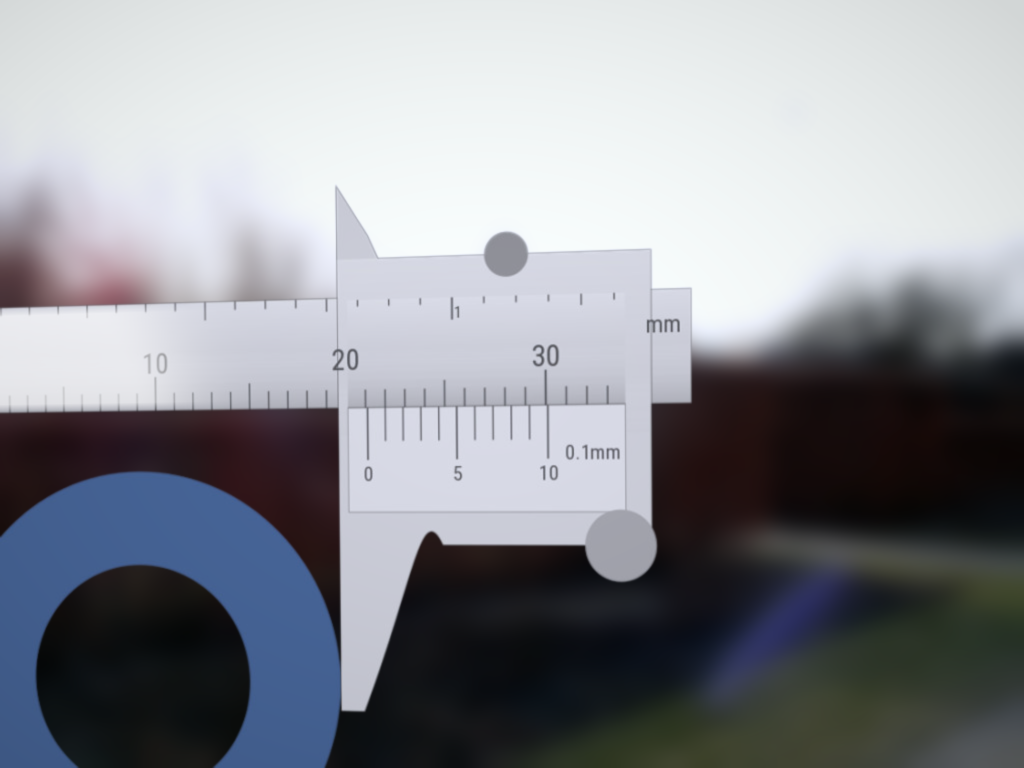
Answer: 21.1 (mm)
